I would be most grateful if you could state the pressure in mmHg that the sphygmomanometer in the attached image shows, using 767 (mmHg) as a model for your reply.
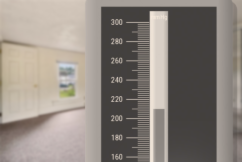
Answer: 210 (mmHg)
